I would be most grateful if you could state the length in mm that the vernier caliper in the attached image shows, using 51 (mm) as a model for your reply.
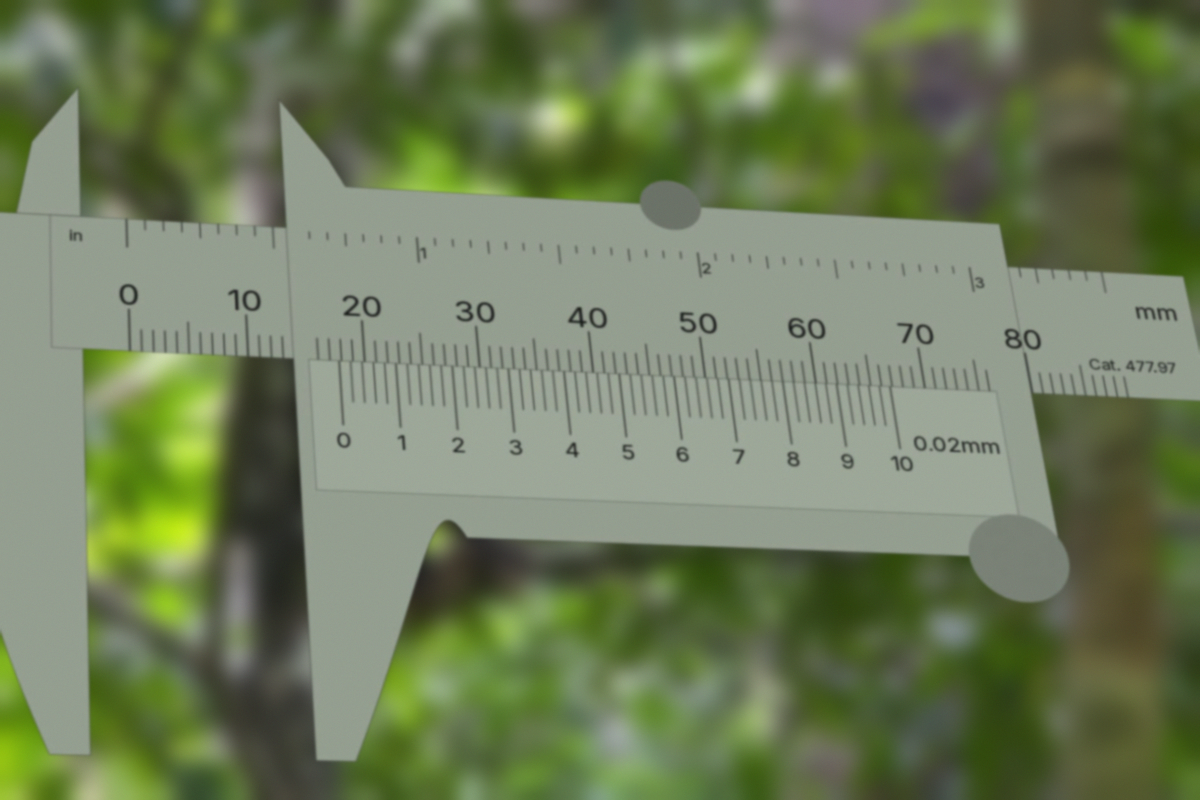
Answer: 17.8 (mm)
